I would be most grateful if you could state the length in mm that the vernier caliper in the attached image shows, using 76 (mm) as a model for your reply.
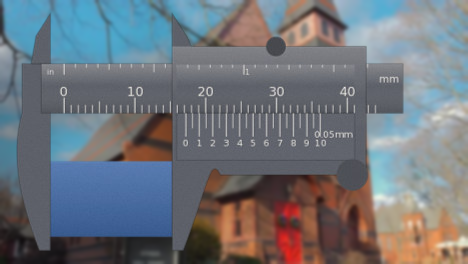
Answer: 17.2 (mm)
